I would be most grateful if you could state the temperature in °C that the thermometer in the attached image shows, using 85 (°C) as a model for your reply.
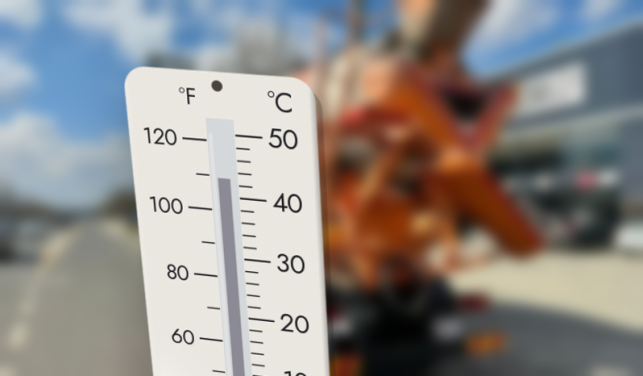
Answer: 43 (°C)
